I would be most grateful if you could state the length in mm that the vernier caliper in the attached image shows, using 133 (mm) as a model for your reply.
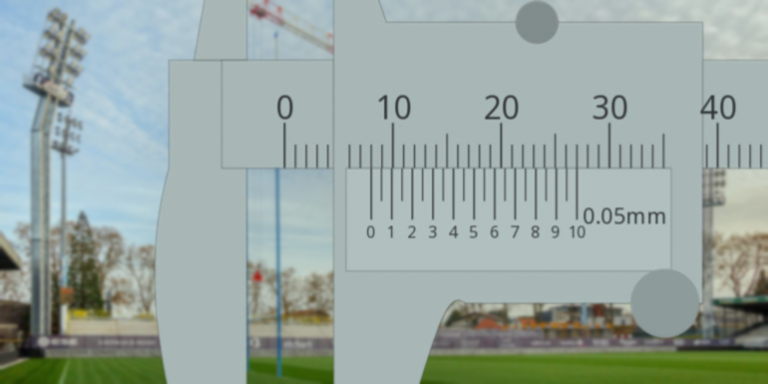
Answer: 8.0 (mm)
